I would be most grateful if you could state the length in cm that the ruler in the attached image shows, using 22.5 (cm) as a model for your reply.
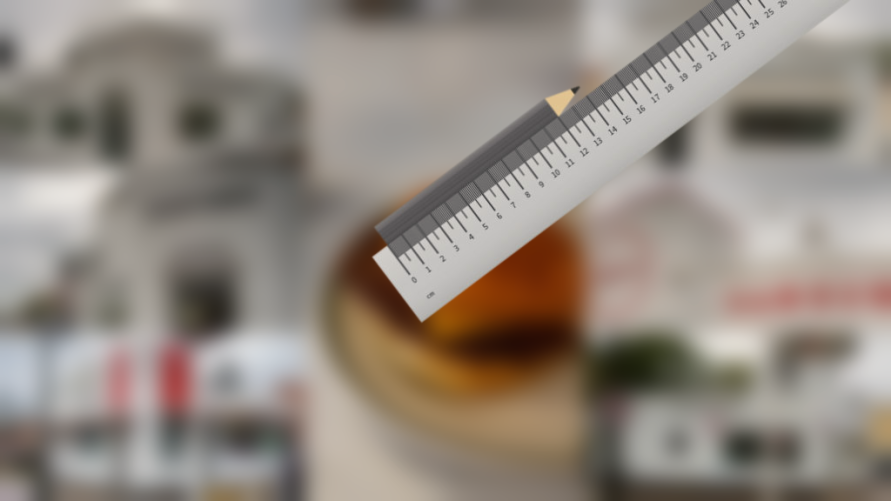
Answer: 14 (cm)
